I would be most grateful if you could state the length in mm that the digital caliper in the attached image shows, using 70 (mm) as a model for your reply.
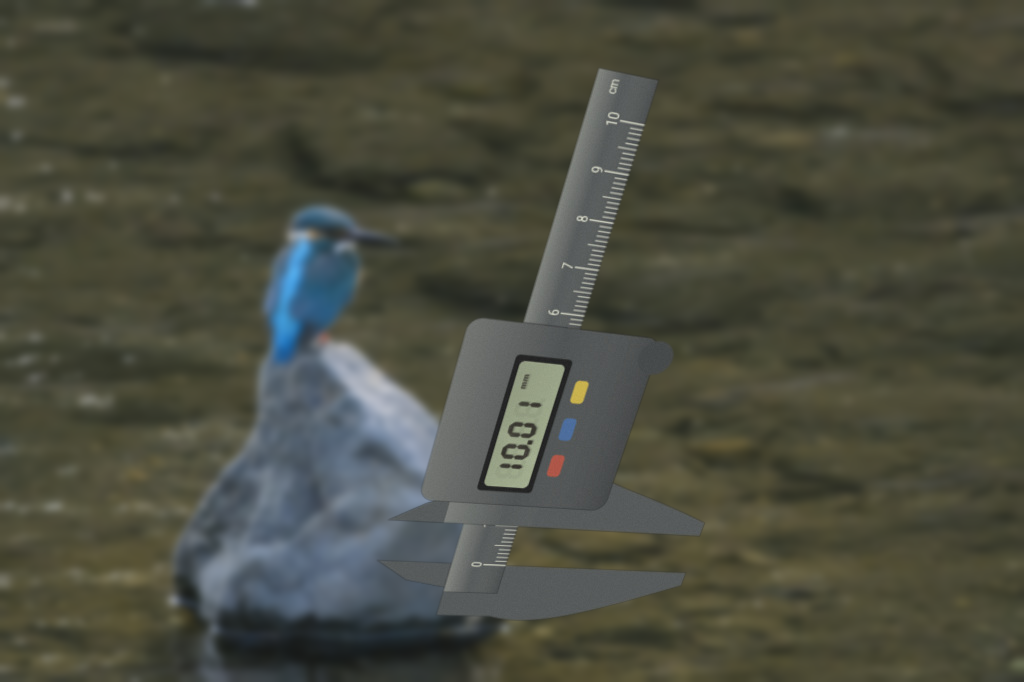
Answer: 10.01 (mm)
